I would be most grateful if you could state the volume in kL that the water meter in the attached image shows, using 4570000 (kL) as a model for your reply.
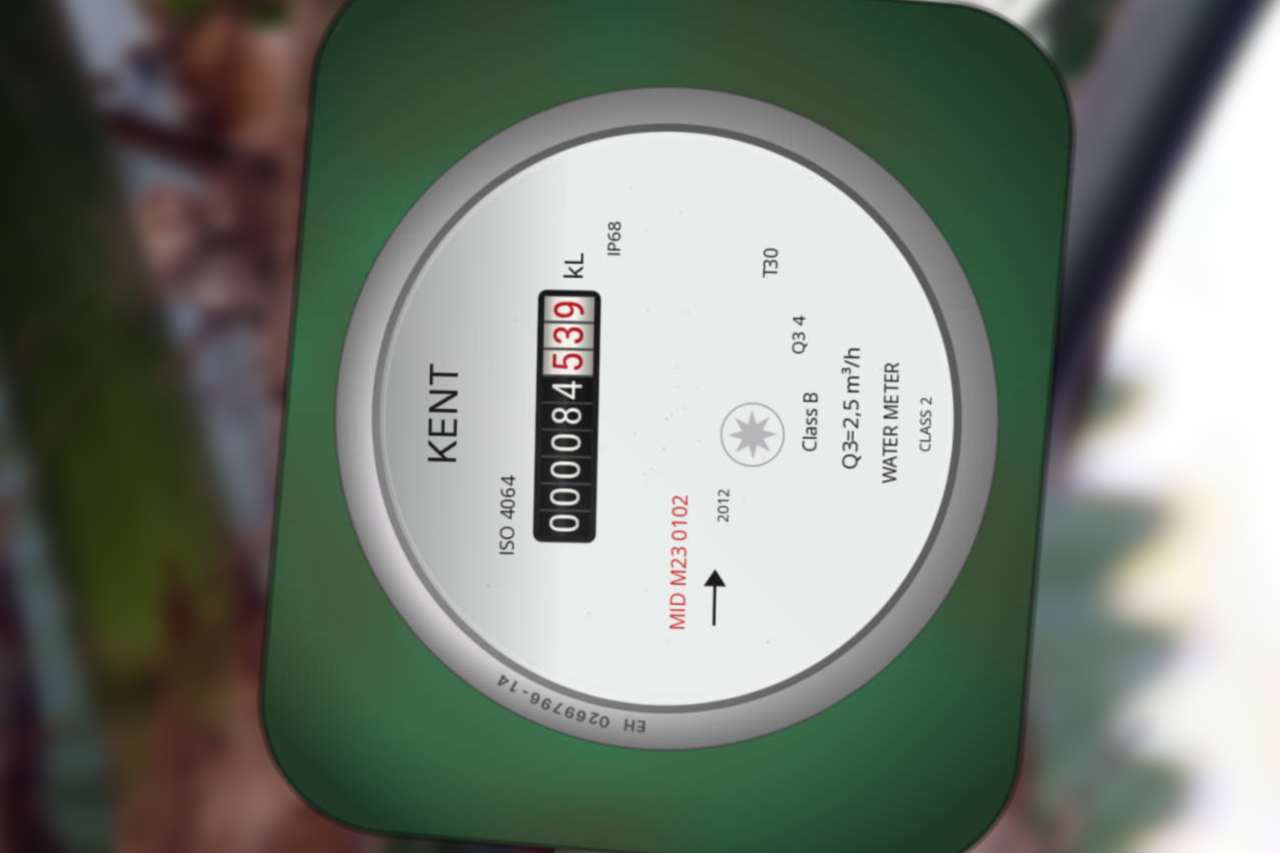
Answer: 84.539 (kL)
